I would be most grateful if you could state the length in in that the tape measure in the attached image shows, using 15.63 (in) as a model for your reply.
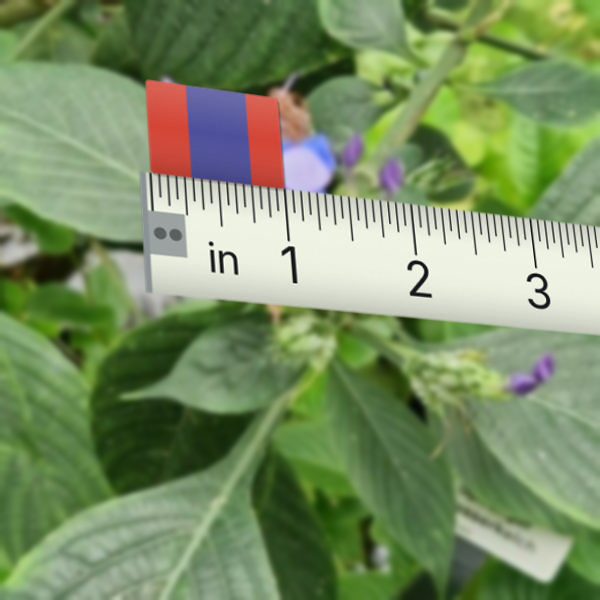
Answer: 1 (in)
